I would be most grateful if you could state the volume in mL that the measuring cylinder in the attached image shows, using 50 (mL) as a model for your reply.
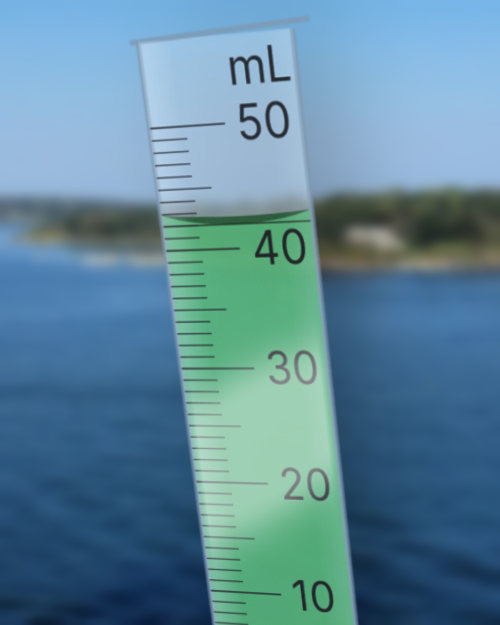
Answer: 42 (mL)
